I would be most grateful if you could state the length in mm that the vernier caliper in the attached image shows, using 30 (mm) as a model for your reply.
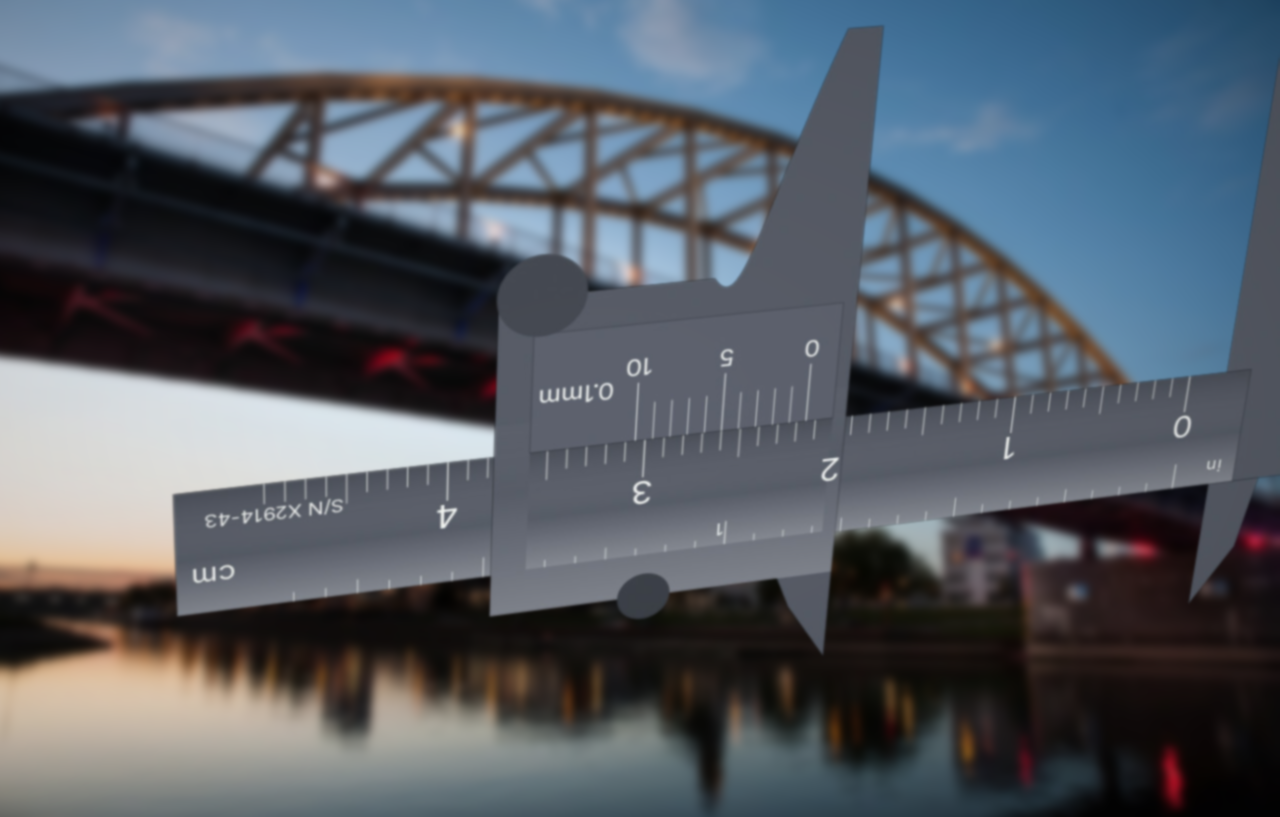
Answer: 21.5 (mm)
